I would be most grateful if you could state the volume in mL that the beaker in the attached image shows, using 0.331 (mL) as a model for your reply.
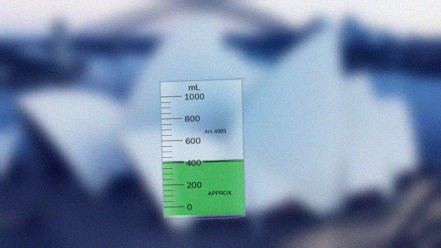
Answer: 400 (mL)
